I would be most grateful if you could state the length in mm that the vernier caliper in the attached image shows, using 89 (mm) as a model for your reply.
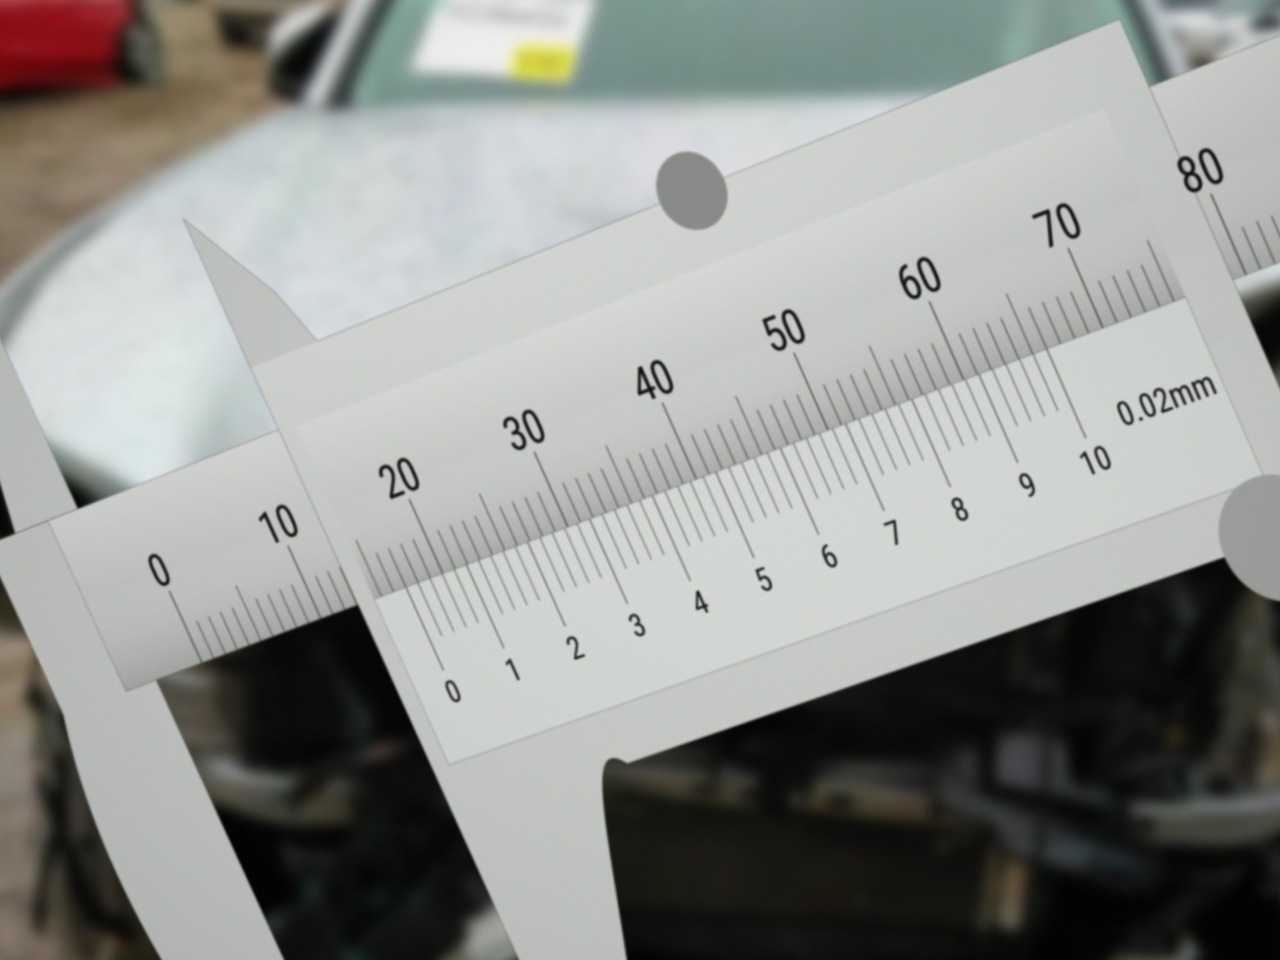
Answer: 17.0 (mm)
